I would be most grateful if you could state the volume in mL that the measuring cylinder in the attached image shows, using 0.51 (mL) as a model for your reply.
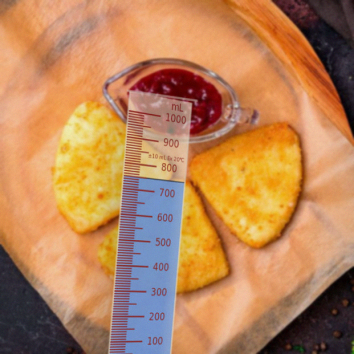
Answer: 750 (mL)
